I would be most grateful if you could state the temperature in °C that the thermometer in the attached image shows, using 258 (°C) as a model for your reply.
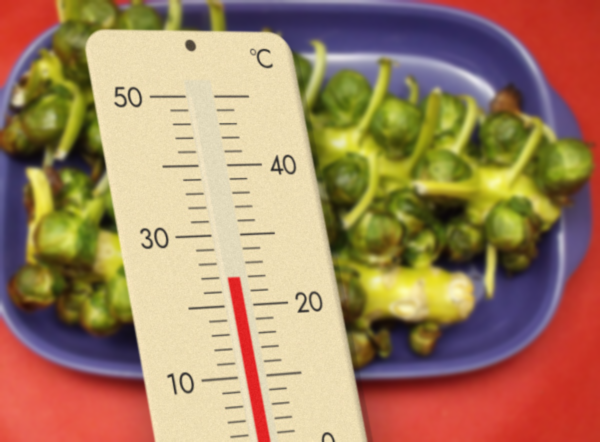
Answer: 24 (°C)
